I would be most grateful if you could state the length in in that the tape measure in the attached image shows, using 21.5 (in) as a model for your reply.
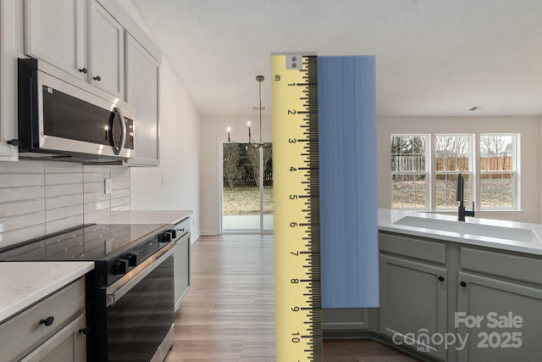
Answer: 9 (in)
